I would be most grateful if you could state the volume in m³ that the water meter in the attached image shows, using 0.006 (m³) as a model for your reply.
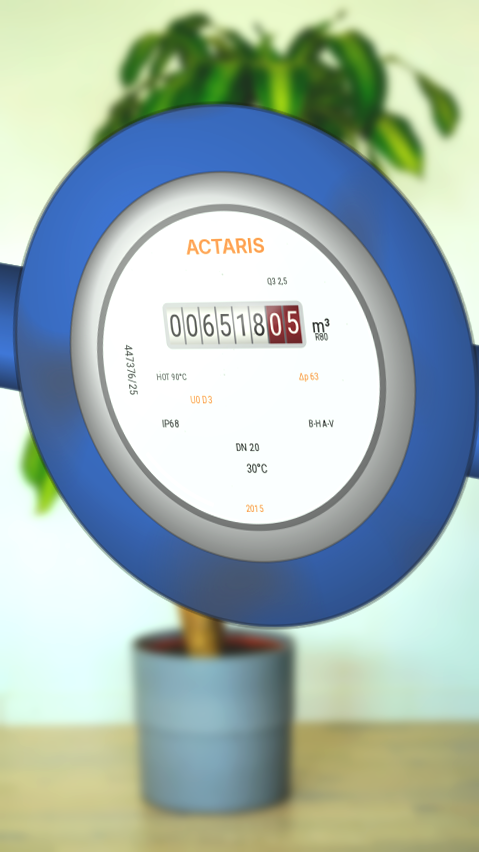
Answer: 6518.05 (m³)
